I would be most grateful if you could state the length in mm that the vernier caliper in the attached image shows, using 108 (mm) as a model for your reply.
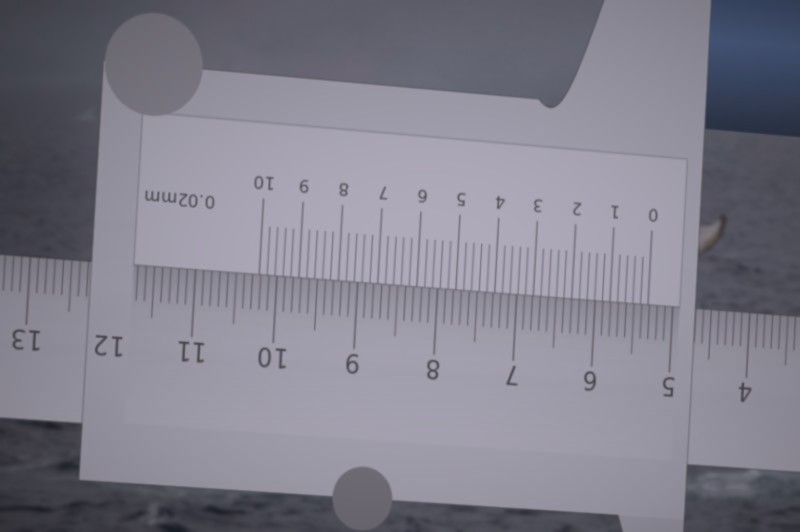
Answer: 53.2 (mm)
